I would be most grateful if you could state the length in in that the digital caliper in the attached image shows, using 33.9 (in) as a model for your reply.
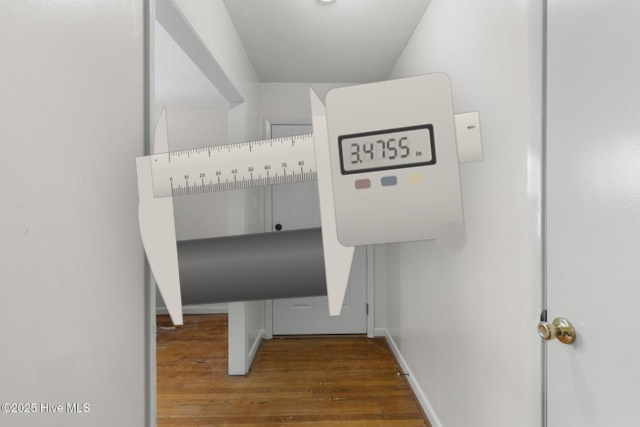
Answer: 3.4755 (in)
